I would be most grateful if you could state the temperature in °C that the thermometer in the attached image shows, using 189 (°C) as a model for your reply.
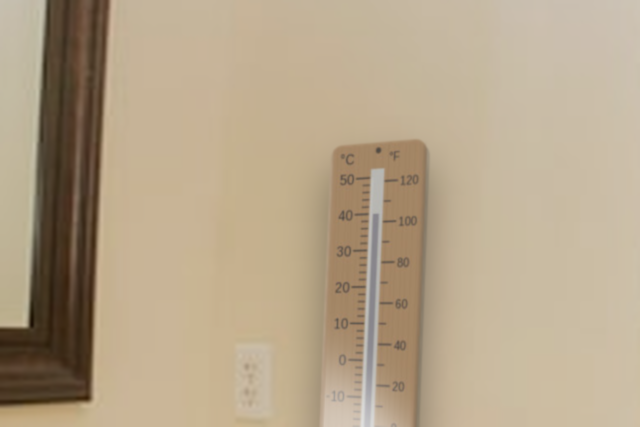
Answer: 40 (°C)
